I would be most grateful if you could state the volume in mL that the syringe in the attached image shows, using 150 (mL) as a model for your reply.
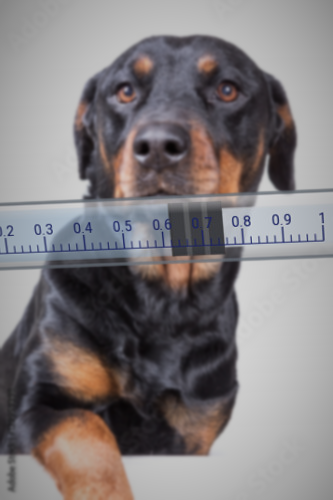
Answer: 0.62 (mL)
